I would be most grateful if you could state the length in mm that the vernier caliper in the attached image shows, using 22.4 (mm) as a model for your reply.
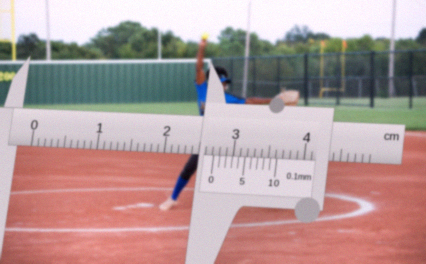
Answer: 27.2 (mm)
